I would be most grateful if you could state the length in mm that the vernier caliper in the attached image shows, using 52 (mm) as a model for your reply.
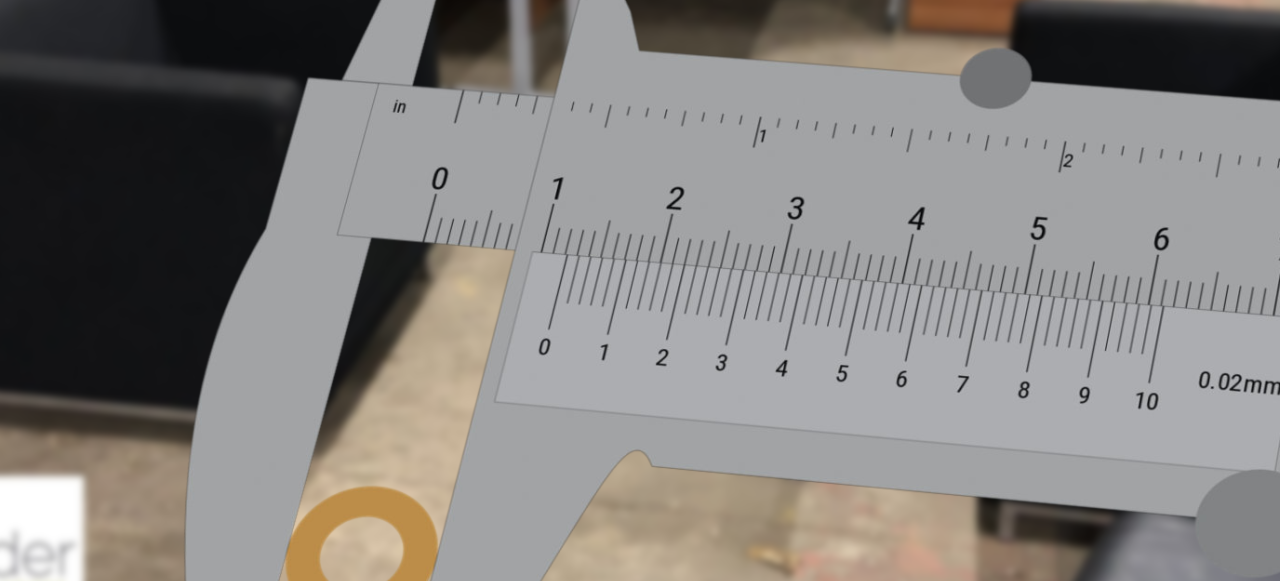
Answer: 12.2 (mm)
